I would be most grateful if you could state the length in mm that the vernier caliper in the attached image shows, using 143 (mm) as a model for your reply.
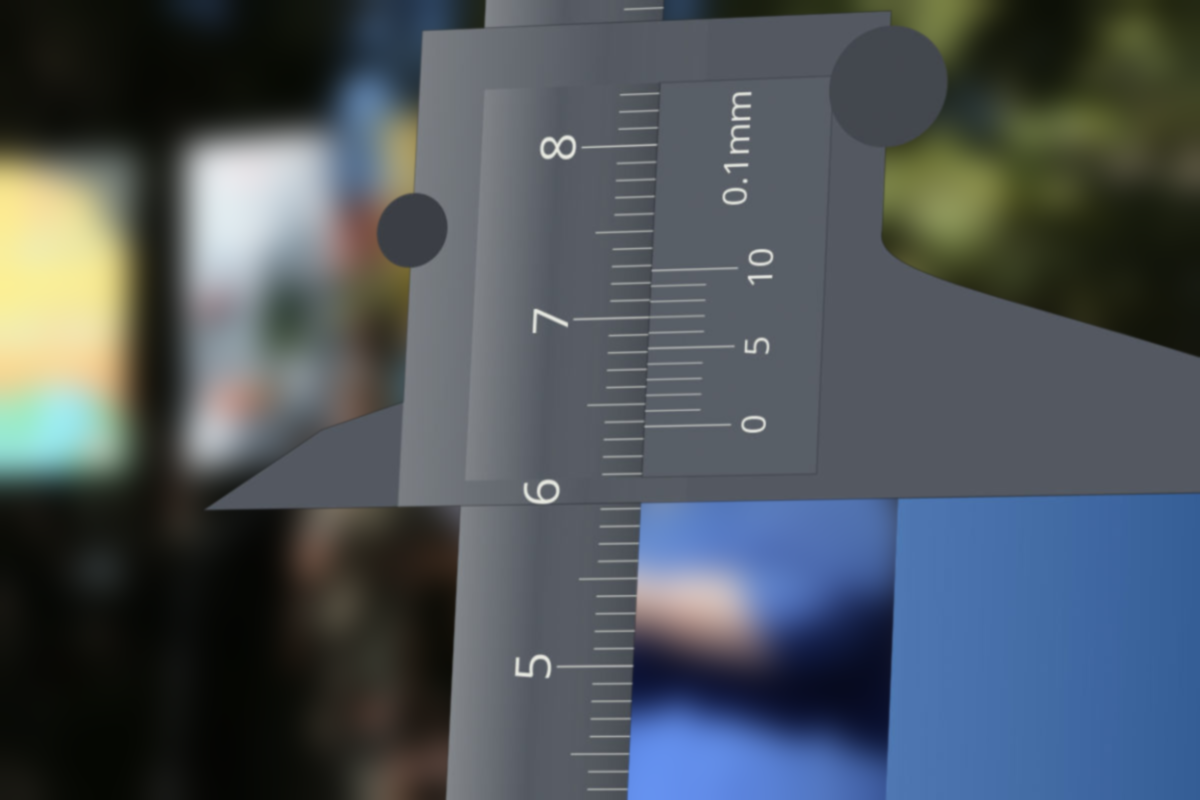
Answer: 63.7 (mm)
